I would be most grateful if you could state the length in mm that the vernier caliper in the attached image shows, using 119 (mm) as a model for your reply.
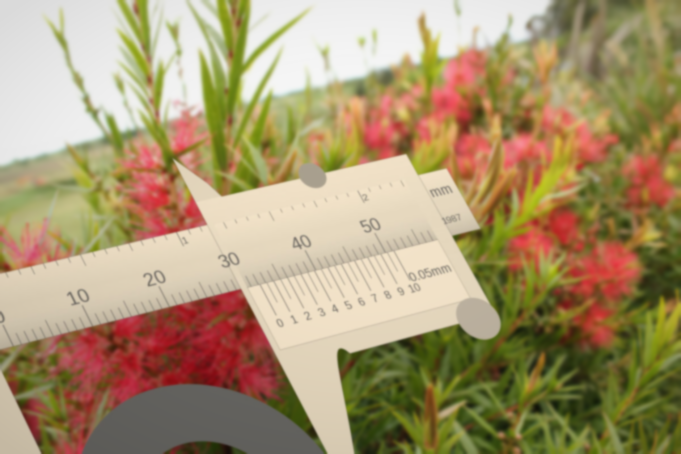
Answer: 32.2 (mm)
